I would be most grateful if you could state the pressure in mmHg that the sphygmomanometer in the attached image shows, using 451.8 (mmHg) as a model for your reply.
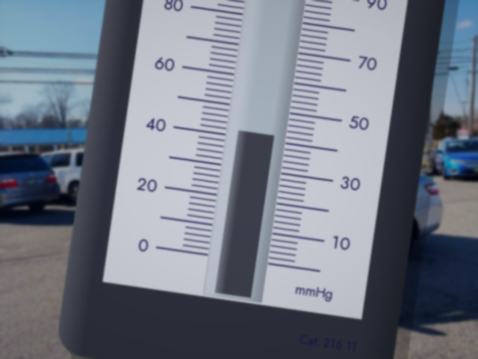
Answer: 42 (mmHg)
